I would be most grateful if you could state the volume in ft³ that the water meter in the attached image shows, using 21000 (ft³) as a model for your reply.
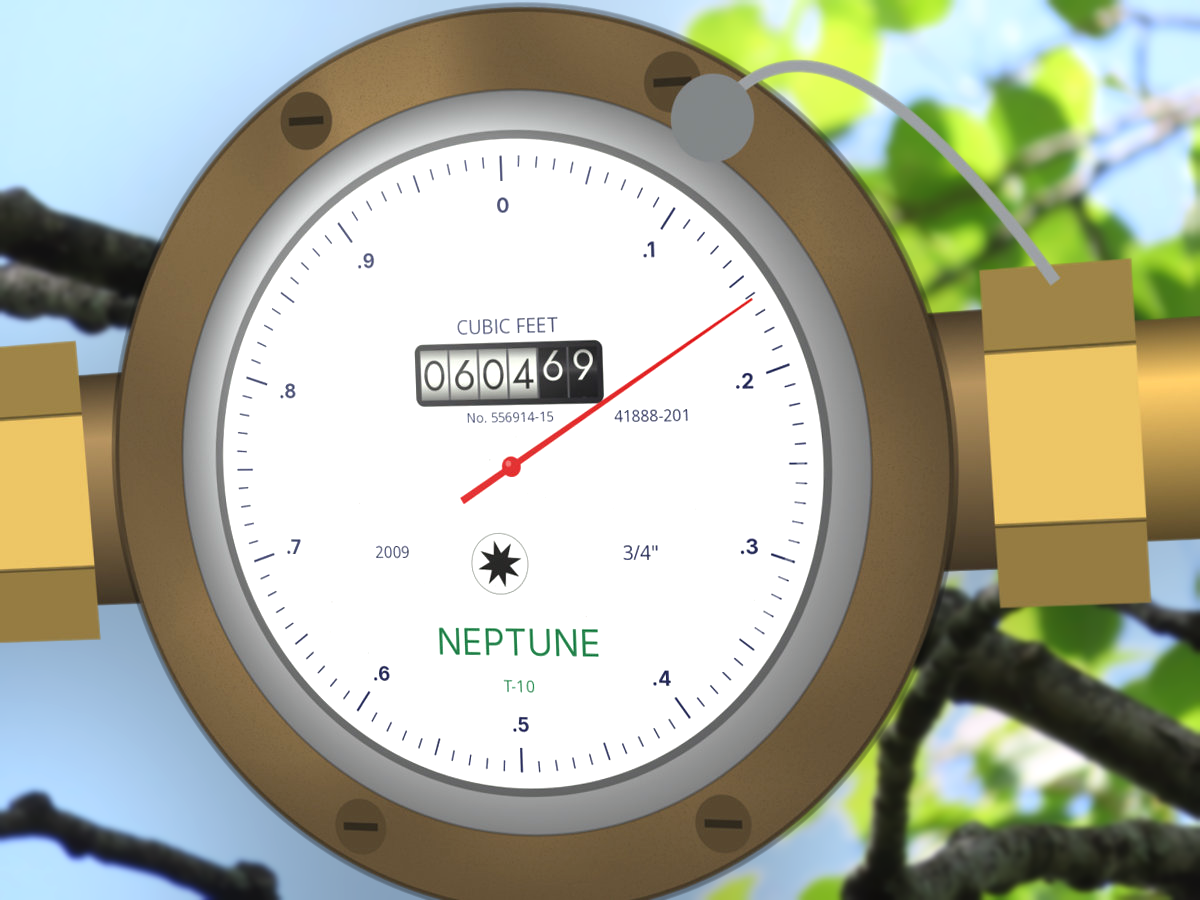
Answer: 60469.16 (ft³)
